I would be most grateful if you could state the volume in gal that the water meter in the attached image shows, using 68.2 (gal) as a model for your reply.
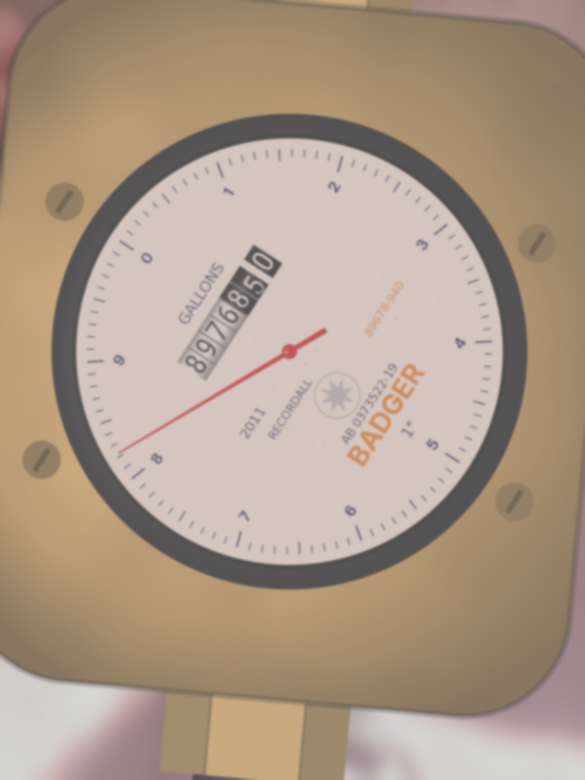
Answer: 8976848.2 (gal)
